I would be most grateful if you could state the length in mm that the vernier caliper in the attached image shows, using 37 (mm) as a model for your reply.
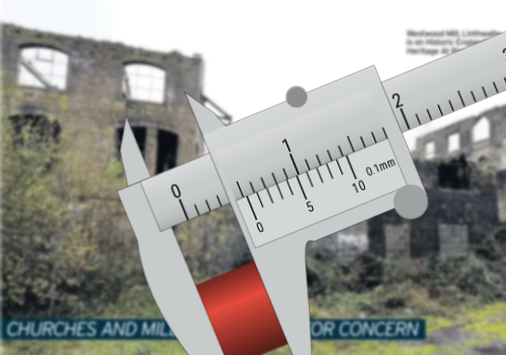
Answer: 5.3 (mm)
